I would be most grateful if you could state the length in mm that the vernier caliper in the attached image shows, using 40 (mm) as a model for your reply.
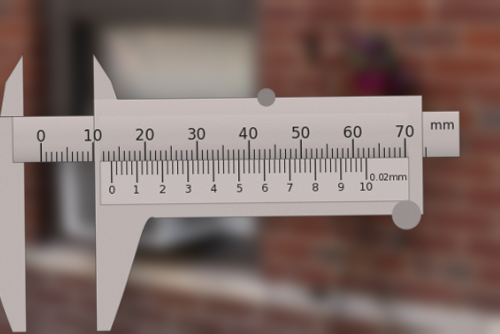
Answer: 13.5 (mm)
